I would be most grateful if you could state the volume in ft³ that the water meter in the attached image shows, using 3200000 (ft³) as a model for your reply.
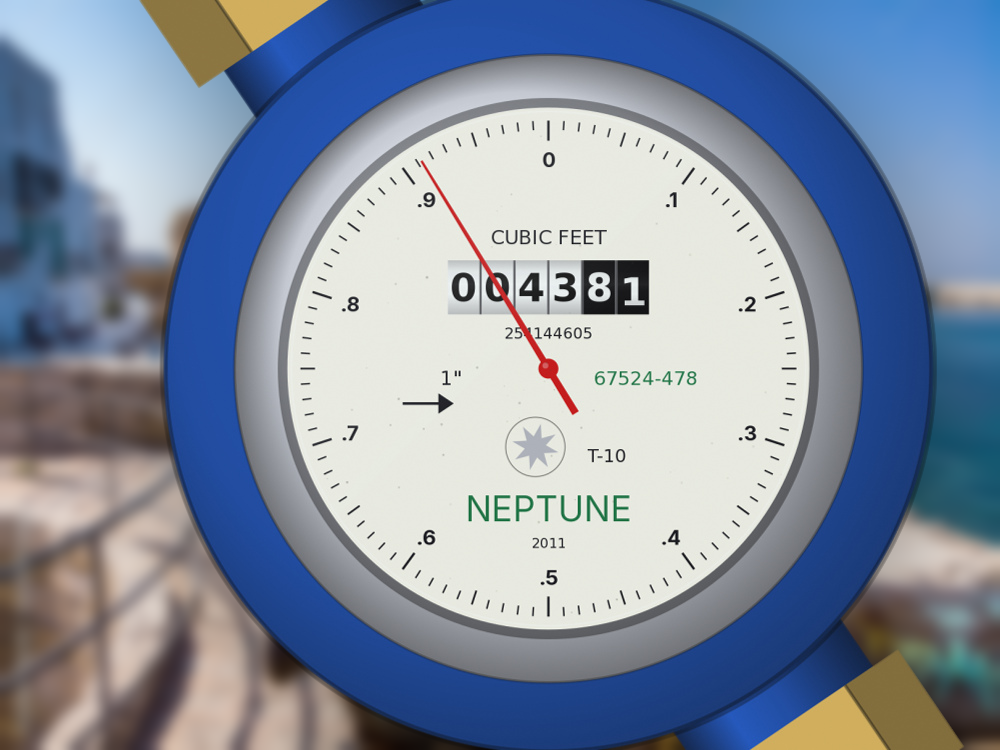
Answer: 4380.91 (ft³)
